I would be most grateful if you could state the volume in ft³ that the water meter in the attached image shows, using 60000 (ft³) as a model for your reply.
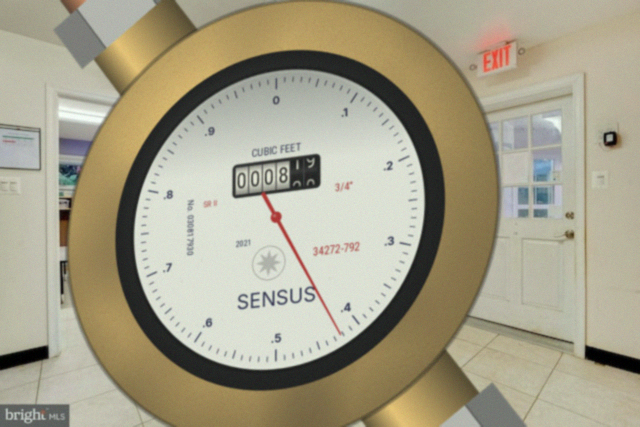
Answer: 819.42 (ft³)
